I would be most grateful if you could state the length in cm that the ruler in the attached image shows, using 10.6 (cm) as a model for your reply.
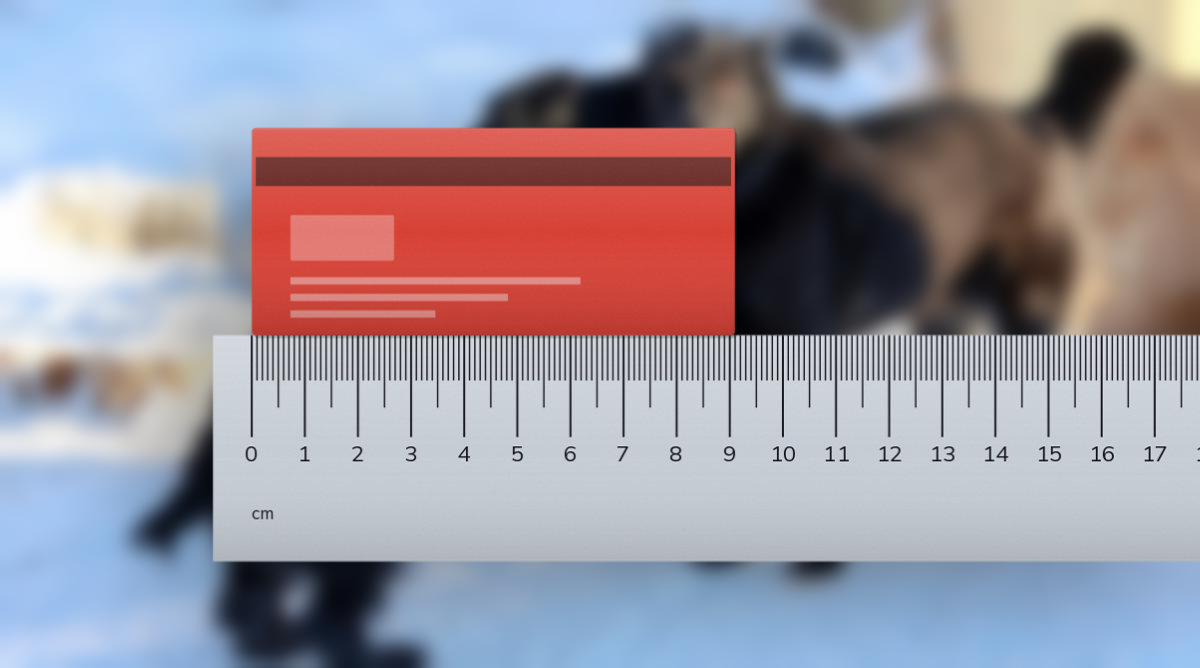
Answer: 9.1 (cm)
